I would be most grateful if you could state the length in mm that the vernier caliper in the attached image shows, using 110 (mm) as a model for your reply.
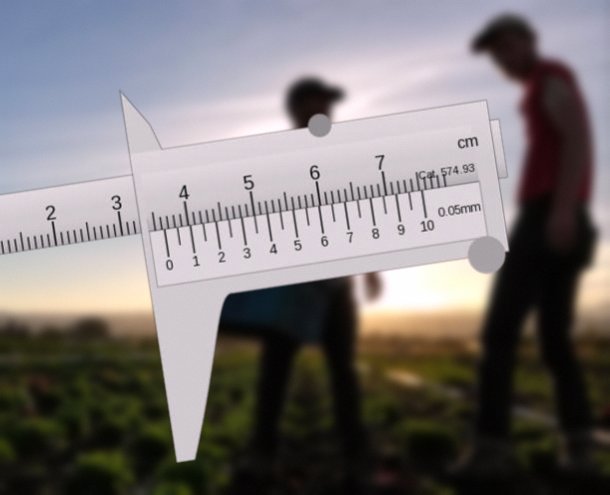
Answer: 36.4 (mm)
